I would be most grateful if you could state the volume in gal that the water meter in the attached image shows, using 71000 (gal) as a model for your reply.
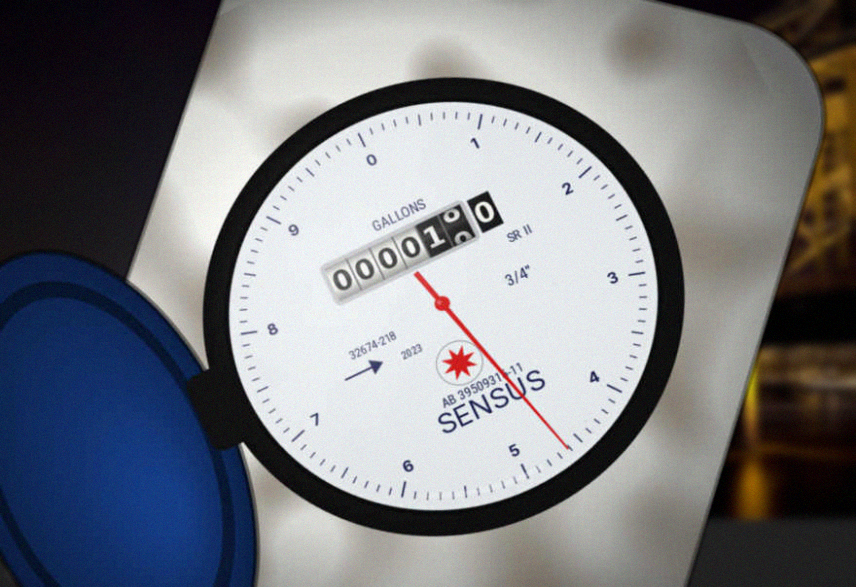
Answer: 184.6 (gal)
